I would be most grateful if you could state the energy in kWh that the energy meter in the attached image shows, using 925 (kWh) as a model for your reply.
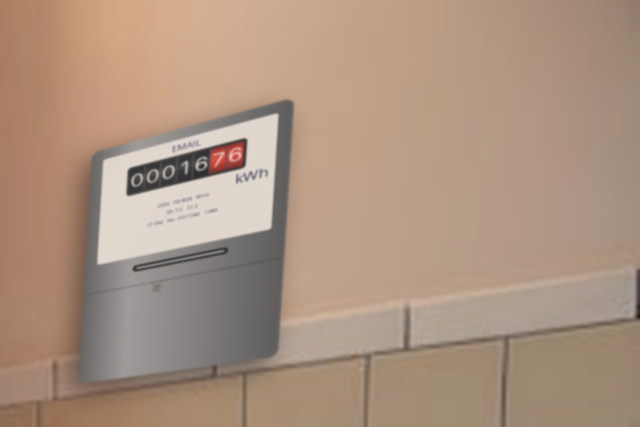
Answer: 16.76 (kWh)
